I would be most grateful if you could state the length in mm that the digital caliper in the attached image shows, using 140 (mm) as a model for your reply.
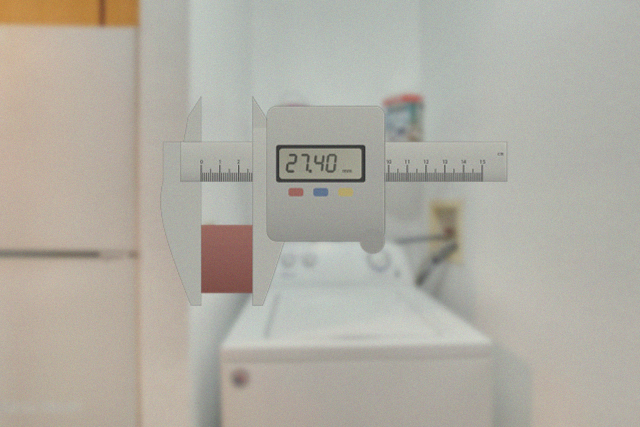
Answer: 27.40 (mm)
